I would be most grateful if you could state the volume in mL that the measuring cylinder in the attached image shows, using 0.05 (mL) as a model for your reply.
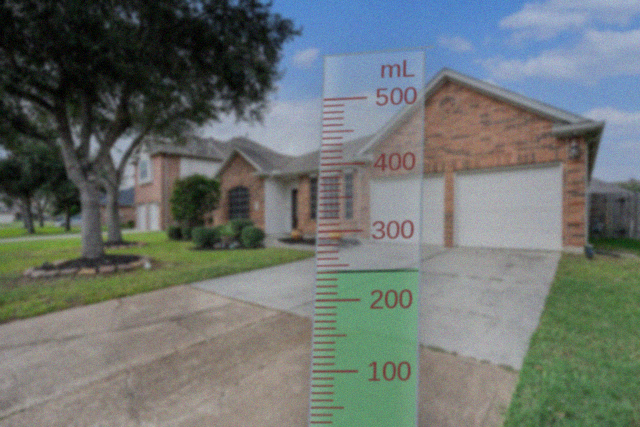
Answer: 240 (mL)
